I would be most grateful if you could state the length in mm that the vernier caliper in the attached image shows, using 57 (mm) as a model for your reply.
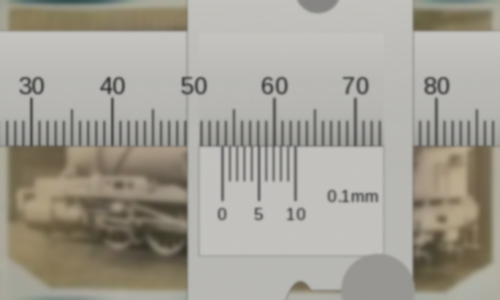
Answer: 53.6 (mm)
